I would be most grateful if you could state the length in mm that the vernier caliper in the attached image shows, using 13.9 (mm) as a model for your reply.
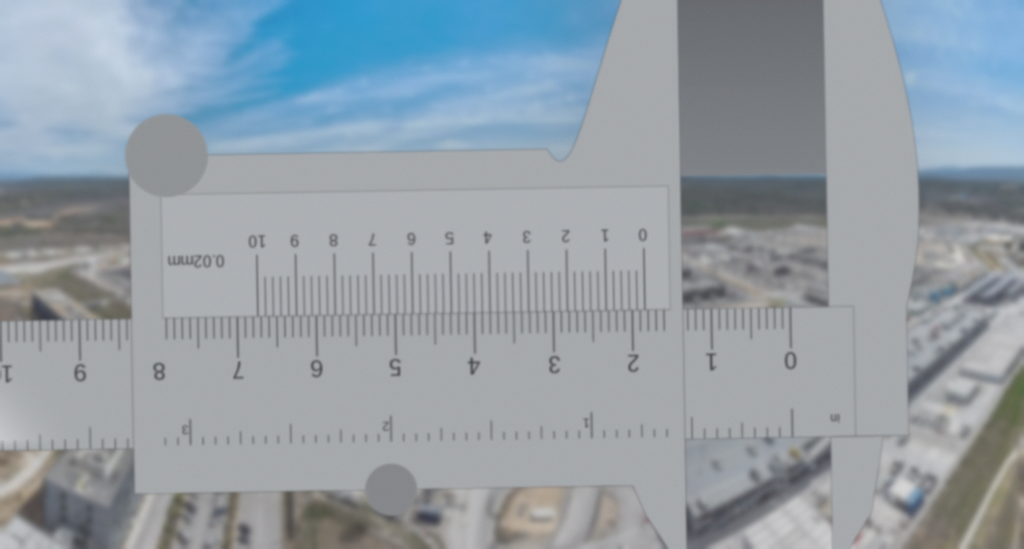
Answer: 18.4 (mm)
